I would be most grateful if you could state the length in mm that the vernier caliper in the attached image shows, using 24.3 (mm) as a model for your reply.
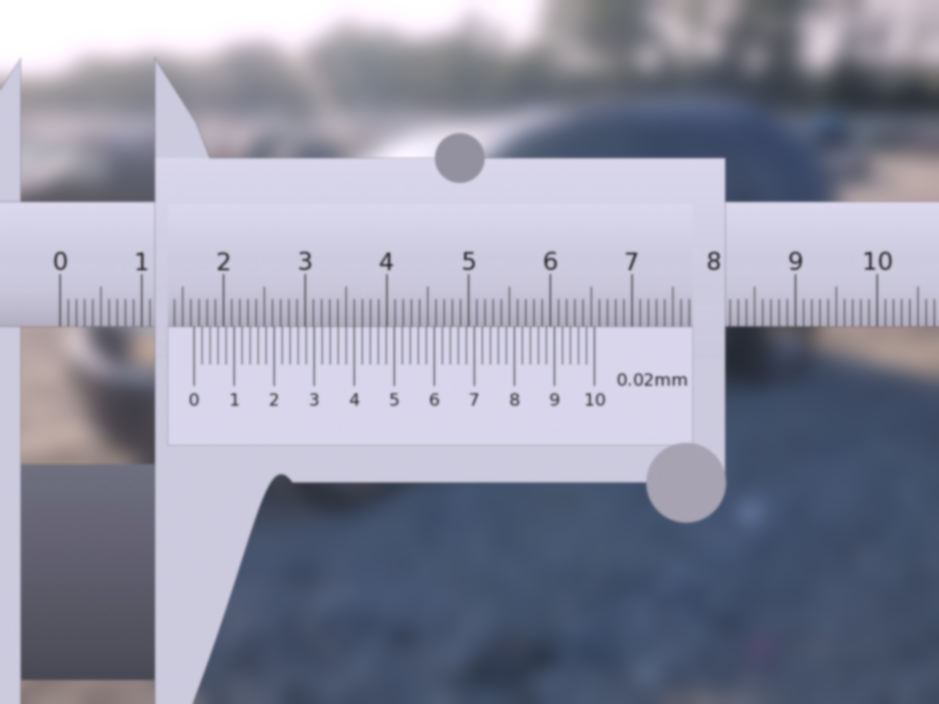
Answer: 16.4 (mm)
